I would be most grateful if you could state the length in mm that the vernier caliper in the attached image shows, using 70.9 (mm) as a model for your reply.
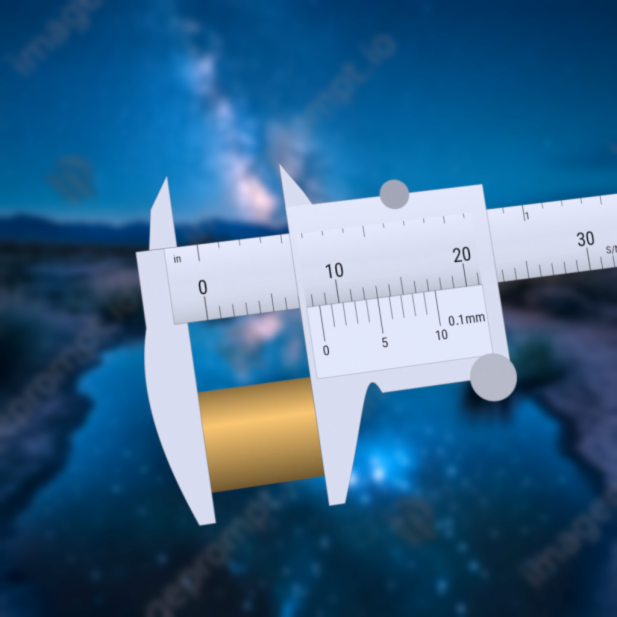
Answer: 8.5 (mm)
